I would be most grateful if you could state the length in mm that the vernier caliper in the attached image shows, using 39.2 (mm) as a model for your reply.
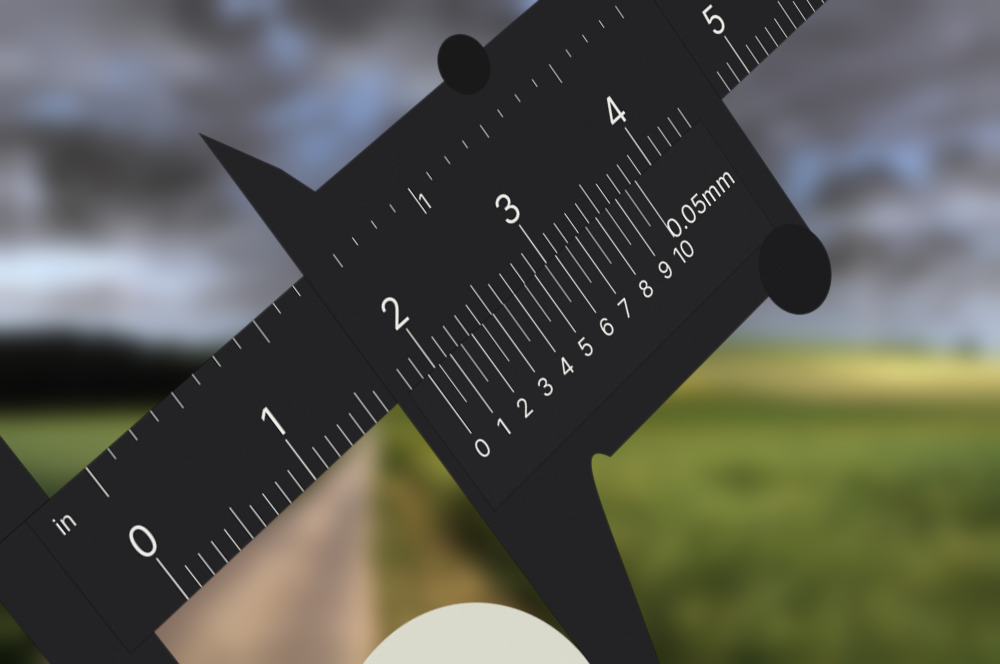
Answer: 19.4 (mm)
